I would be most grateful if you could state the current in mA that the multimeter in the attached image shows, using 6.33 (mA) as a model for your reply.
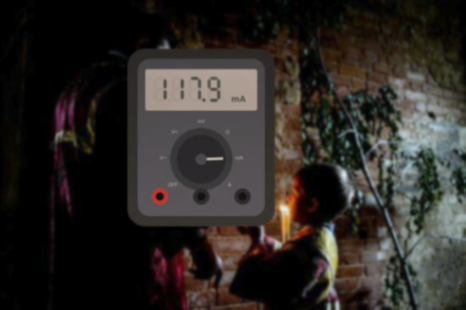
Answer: 117.9 (mA)
